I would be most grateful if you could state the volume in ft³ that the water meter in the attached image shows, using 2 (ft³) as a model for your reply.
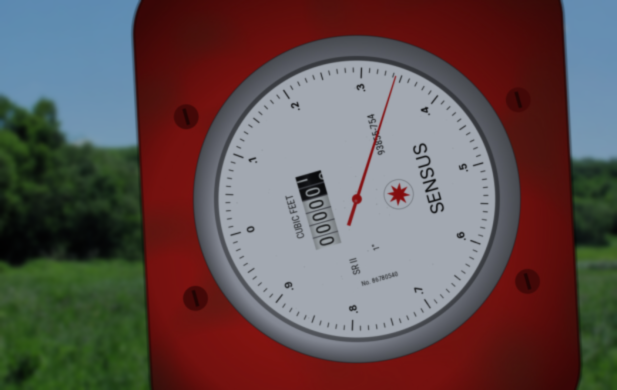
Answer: 1.34 (ft³)
